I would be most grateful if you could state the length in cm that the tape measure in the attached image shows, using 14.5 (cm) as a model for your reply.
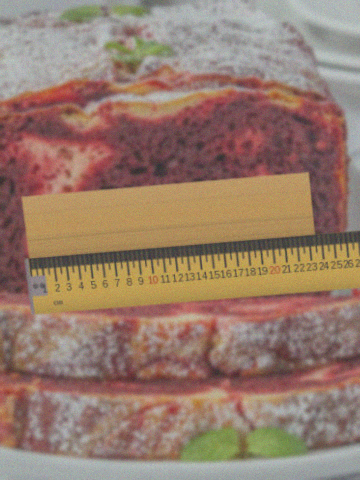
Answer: 23.5 (cm)
